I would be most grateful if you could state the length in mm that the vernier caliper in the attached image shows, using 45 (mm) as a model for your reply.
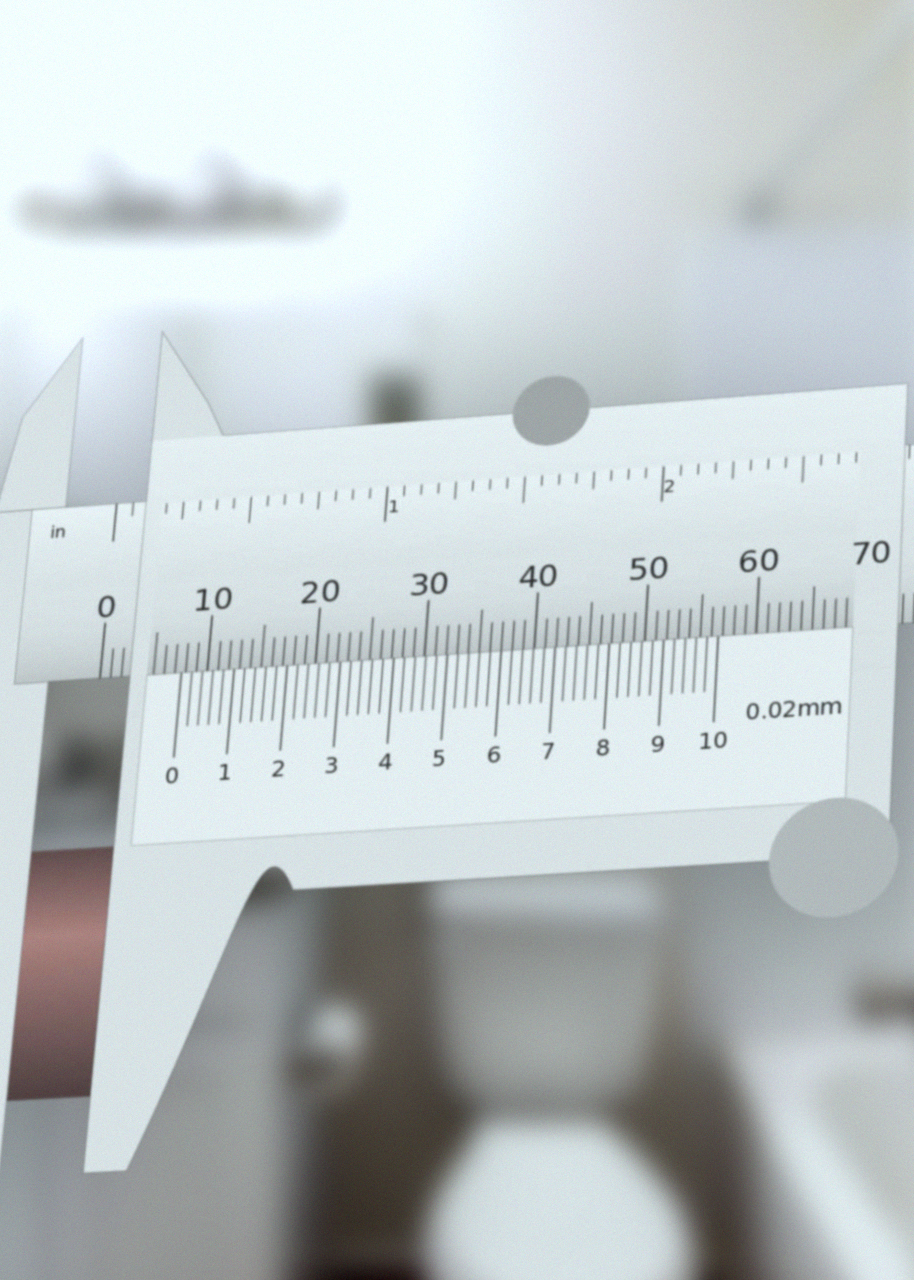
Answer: 7.6 (mm)
